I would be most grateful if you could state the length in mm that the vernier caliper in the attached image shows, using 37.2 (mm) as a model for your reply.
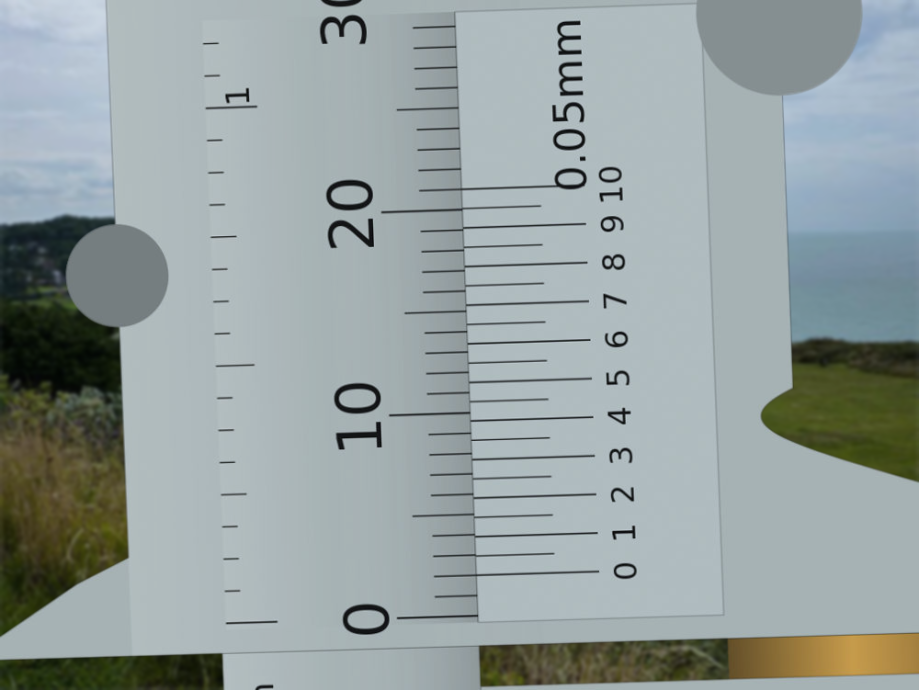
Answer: 2.0 (mm)
